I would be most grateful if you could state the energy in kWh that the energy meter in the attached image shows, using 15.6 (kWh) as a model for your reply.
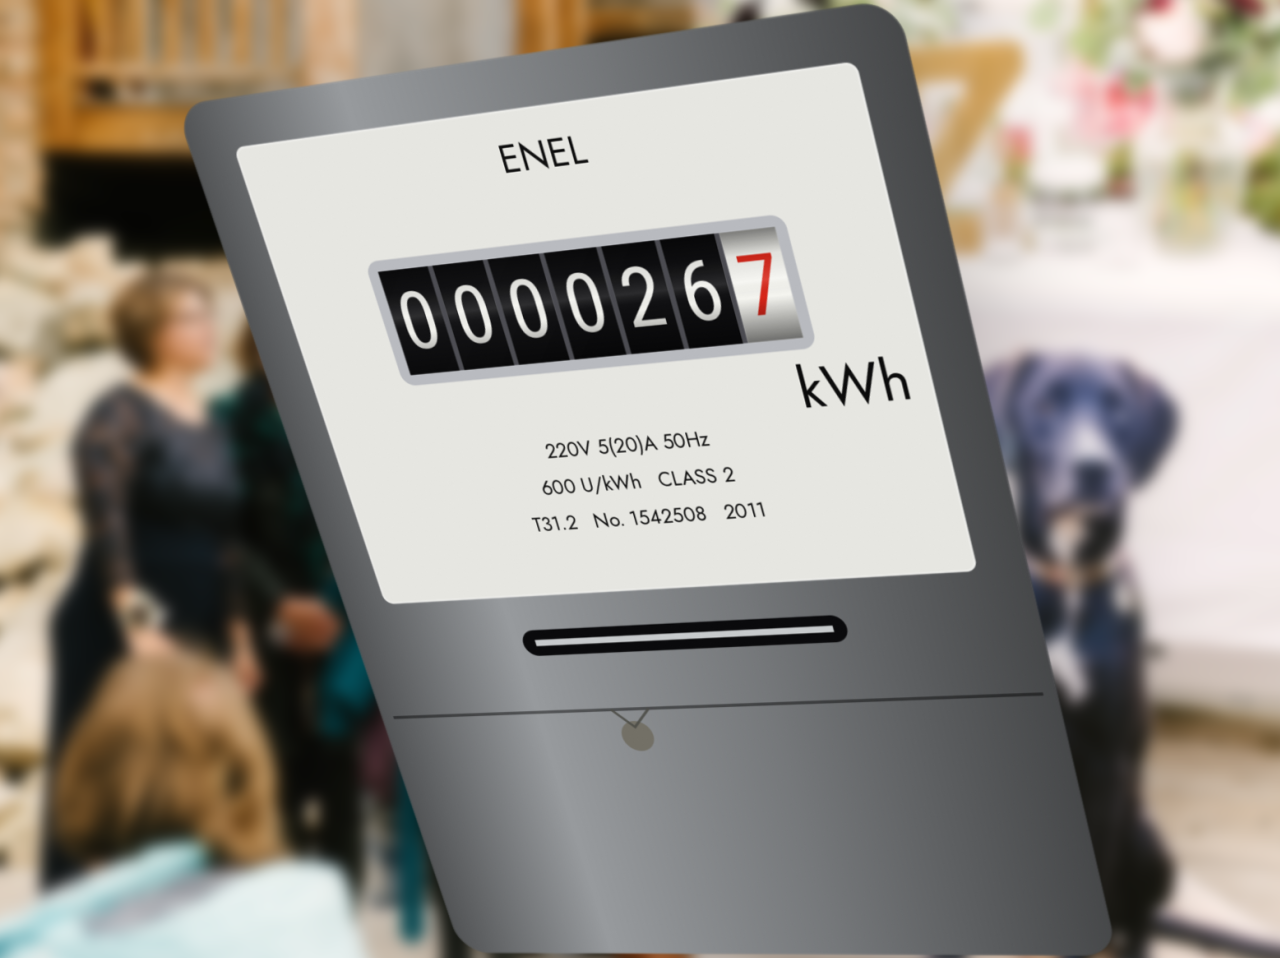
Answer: 26.7 (kWh)
